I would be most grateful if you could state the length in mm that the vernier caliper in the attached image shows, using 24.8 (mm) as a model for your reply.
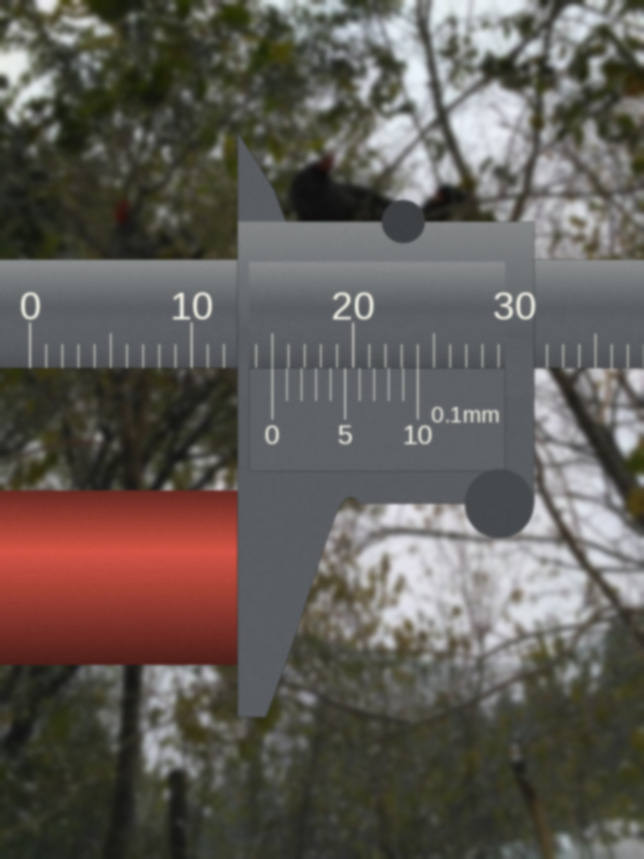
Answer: 15.0 (mm)
